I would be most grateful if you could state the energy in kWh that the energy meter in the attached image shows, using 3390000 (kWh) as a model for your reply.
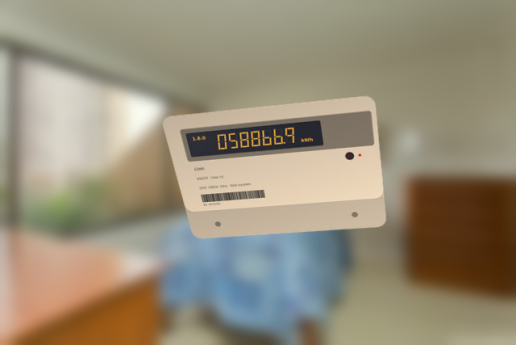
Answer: 58866.9 (kWh)
